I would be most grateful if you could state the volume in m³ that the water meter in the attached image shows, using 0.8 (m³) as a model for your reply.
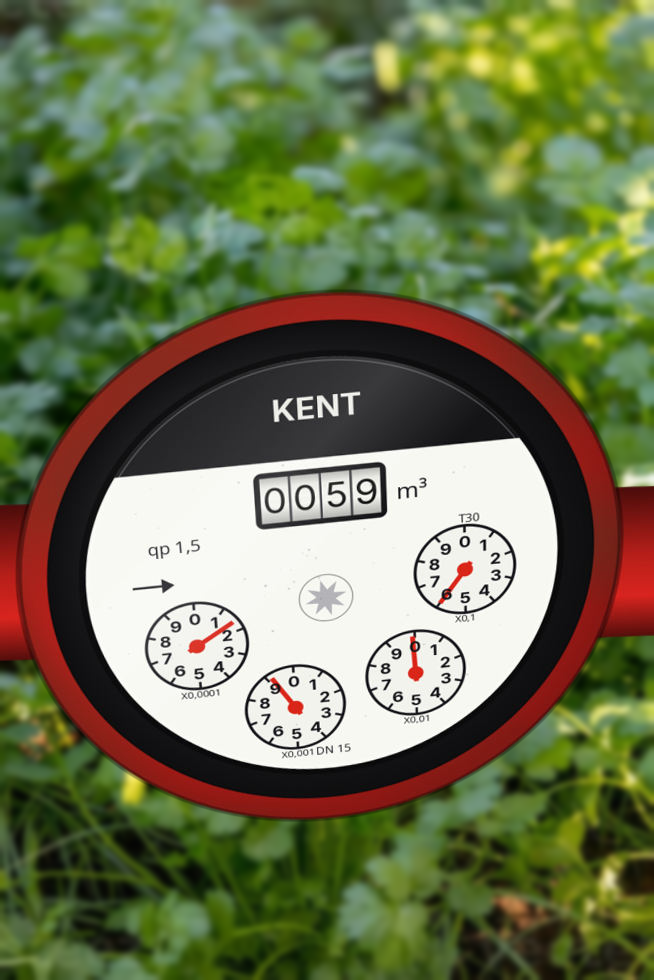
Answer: 59.5991 (m³)
